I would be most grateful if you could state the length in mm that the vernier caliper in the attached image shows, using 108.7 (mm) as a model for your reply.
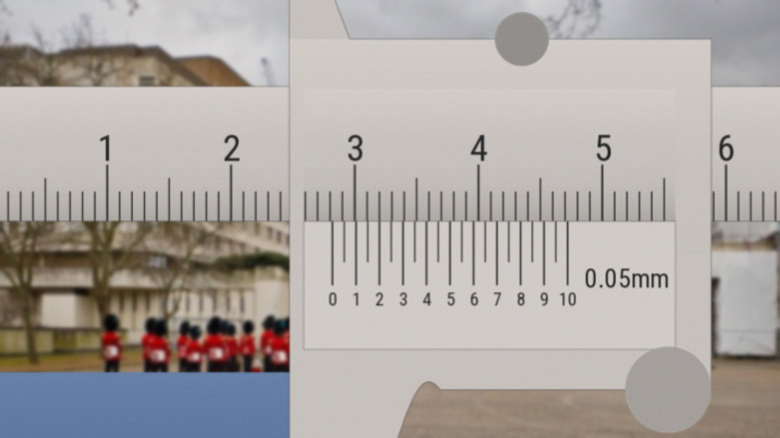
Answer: 28.2 (mm)
